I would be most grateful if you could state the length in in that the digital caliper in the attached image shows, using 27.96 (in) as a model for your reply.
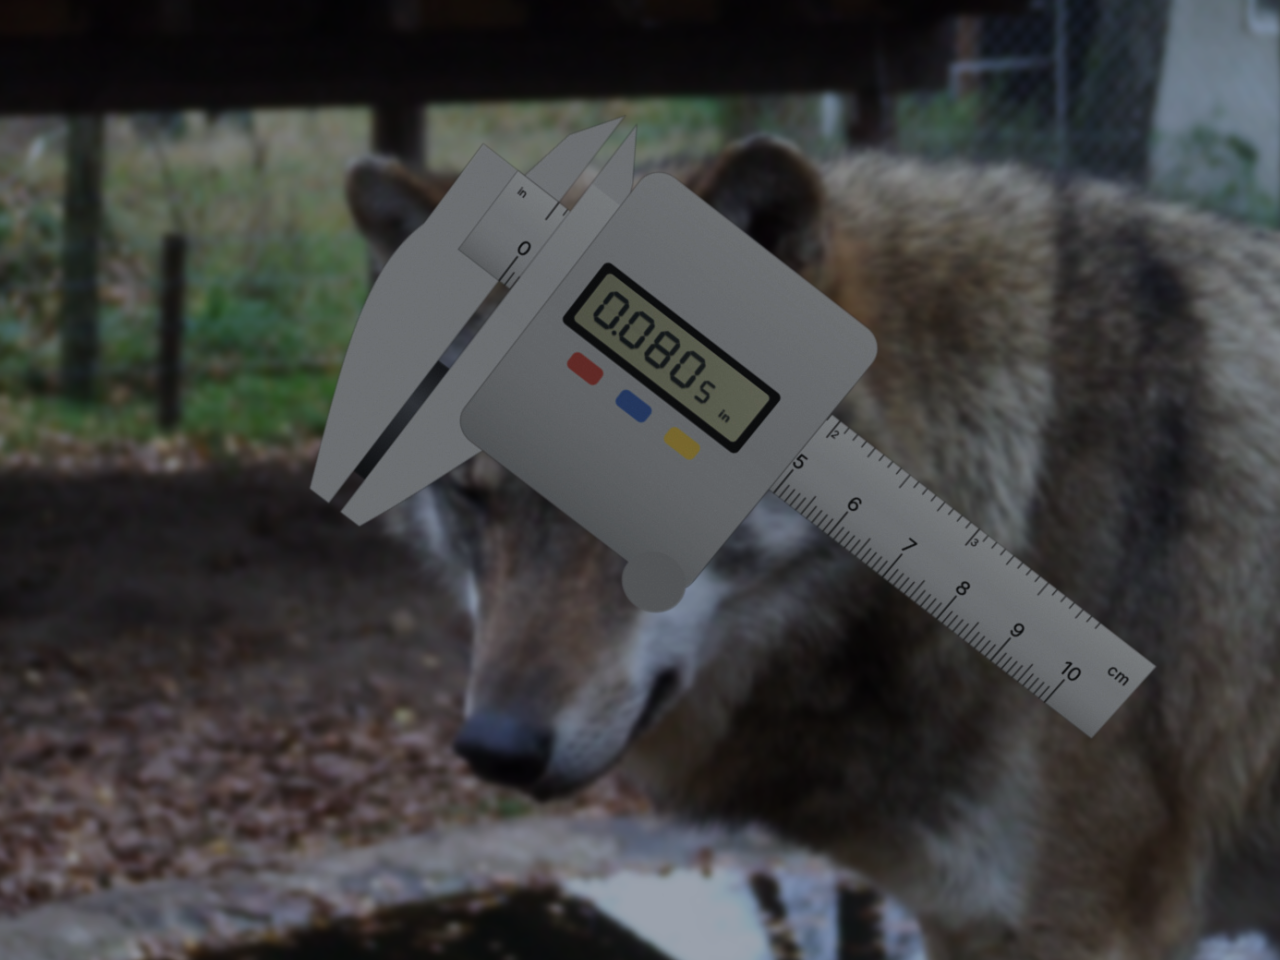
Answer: 0.0805 (in)
